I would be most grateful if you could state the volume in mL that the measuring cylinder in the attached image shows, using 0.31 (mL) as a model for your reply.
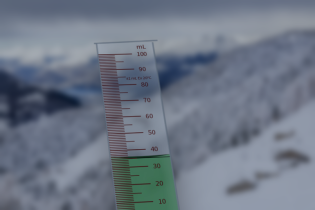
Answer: 35 (mL)
